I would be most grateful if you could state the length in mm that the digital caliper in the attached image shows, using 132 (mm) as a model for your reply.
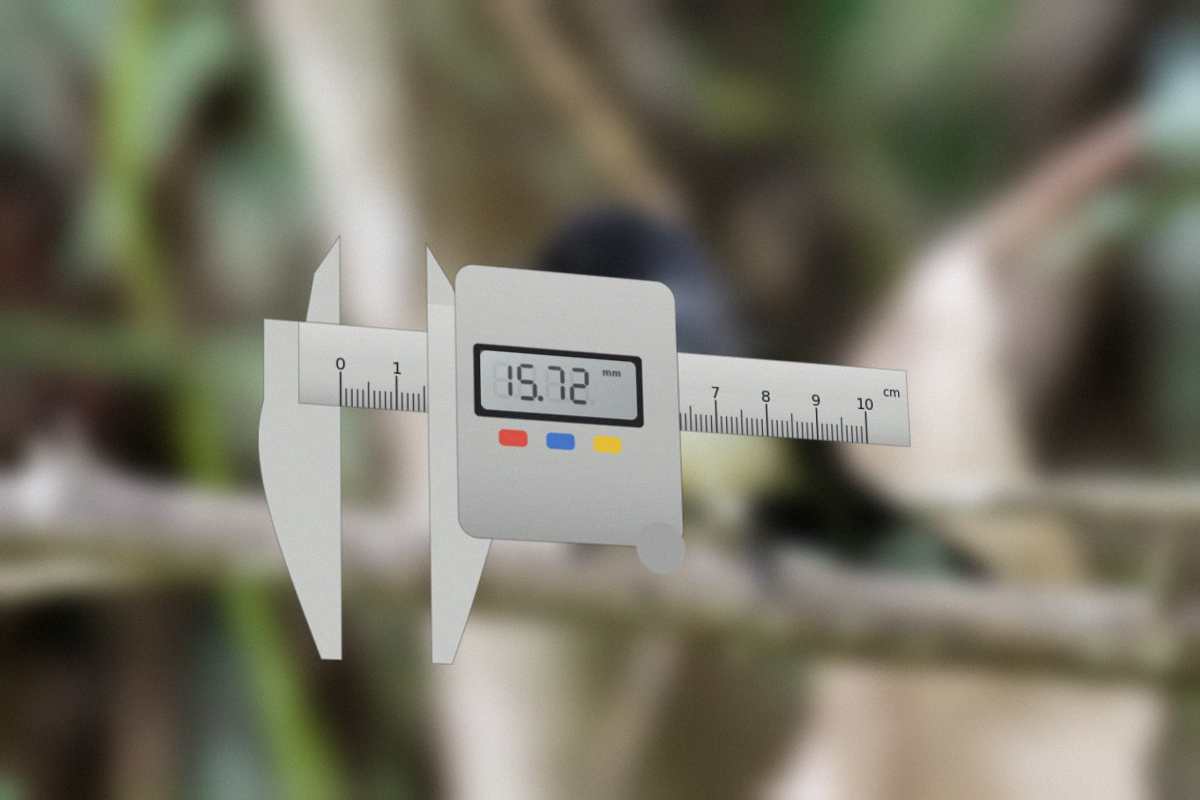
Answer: 15.72 (mm)
